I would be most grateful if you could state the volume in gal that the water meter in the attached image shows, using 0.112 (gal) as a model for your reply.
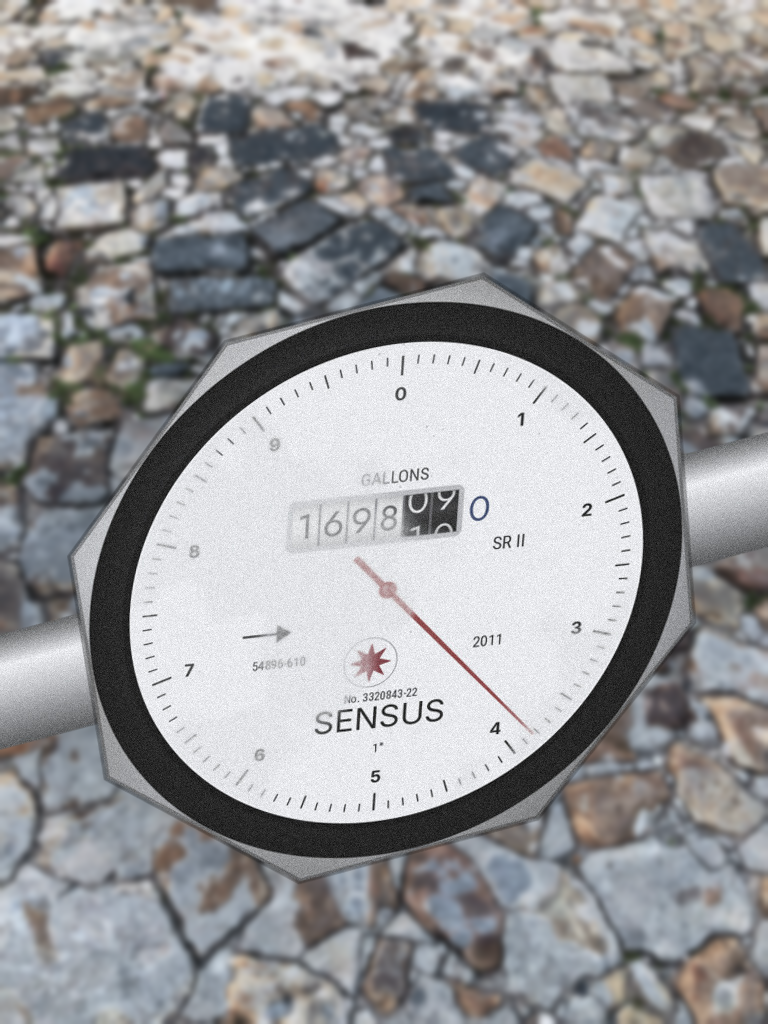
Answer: 1698093.8 (gal)
